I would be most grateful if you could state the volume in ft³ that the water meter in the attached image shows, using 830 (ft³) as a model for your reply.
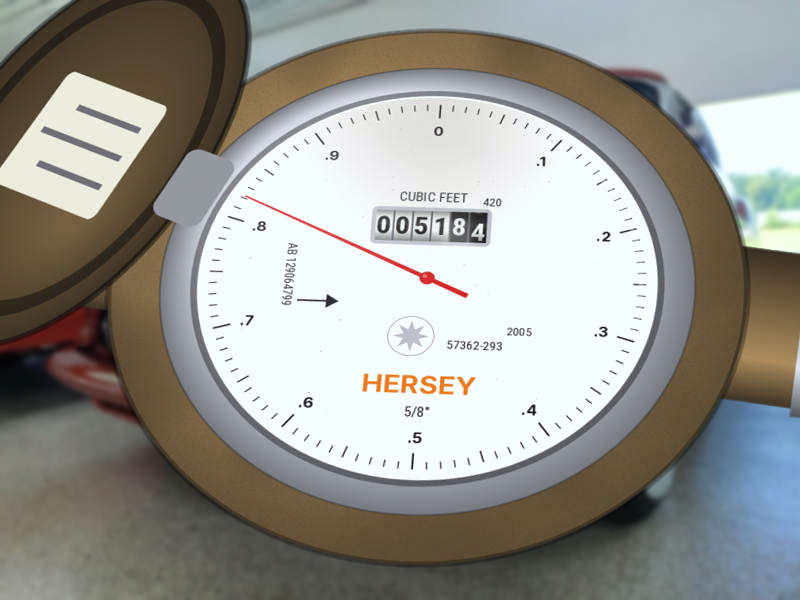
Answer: 5183.82 (ft³)
